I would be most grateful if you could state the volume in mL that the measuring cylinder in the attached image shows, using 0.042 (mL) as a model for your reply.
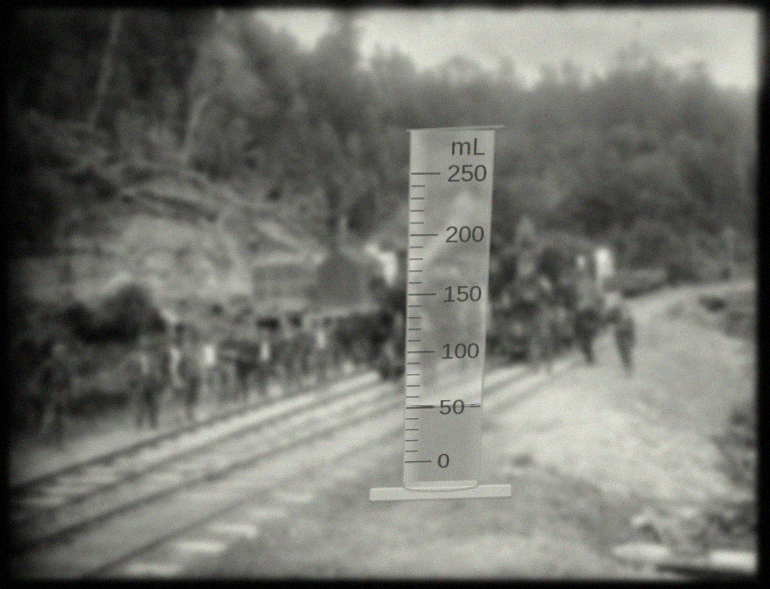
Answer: 50 (mL)
